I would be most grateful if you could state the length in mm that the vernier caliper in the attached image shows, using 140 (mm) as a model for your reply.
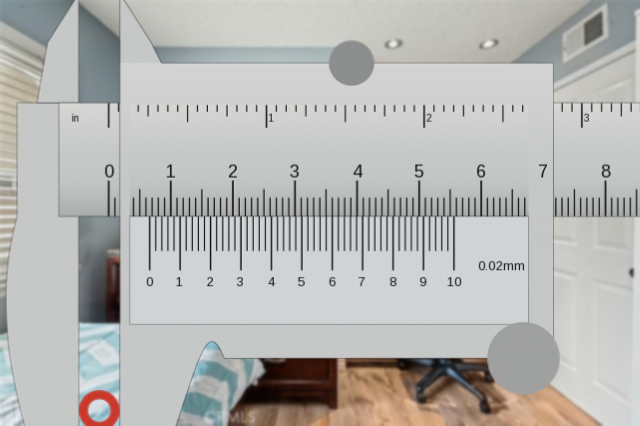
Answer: 6.6 (mm)
